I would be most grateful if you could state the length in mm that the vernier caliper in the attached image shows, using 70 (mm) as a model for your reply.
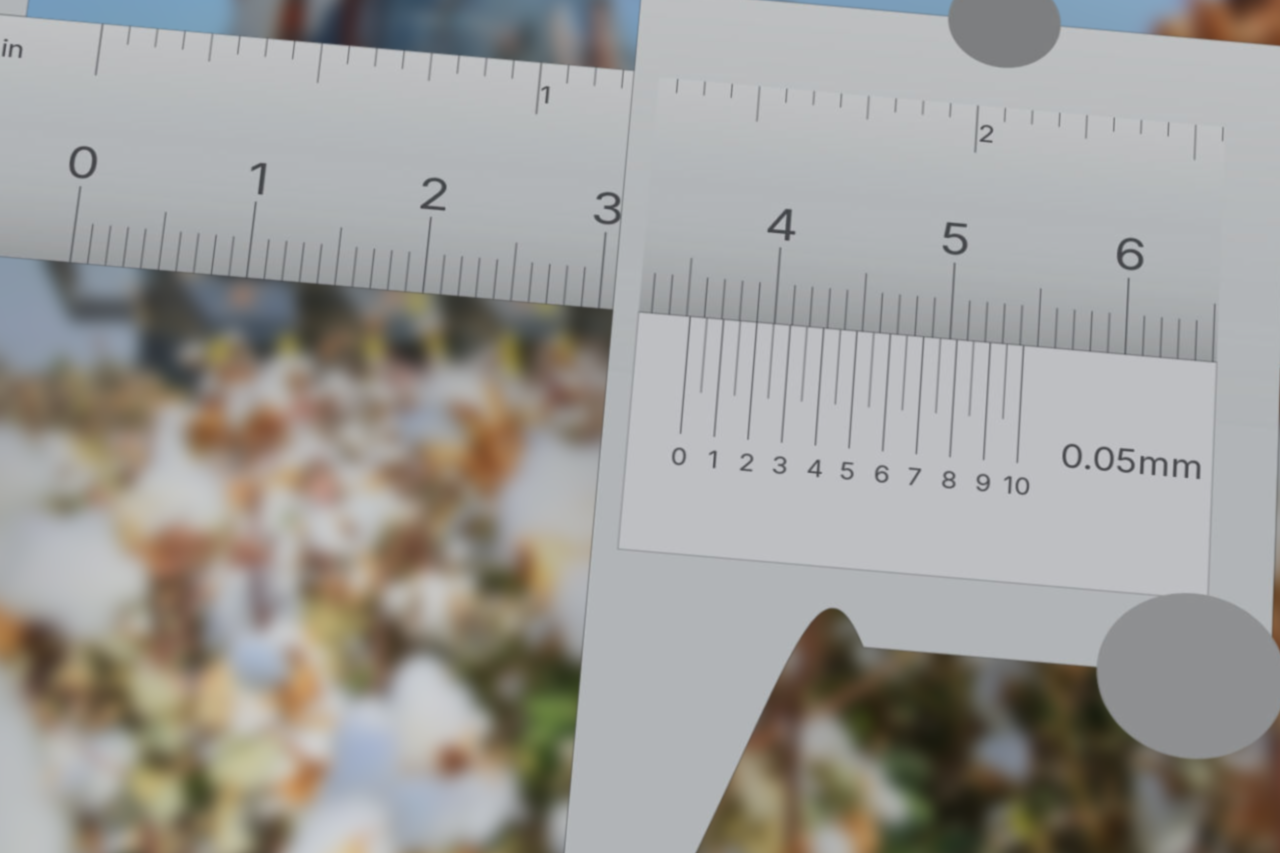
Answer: 35.2 (mm)
